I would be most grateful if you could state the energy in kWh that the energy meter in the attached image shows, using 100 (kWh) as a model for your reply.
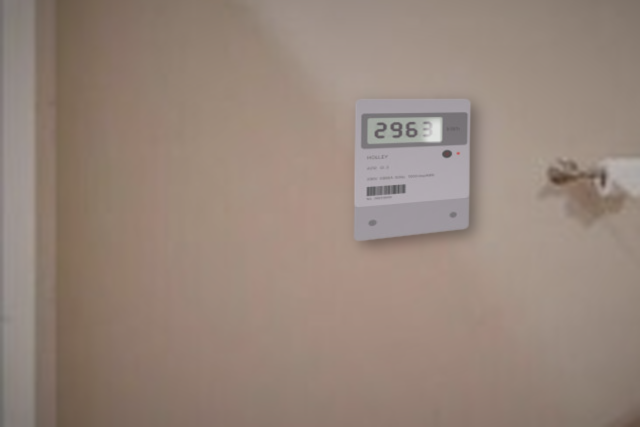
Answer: 2963 (kWh)
